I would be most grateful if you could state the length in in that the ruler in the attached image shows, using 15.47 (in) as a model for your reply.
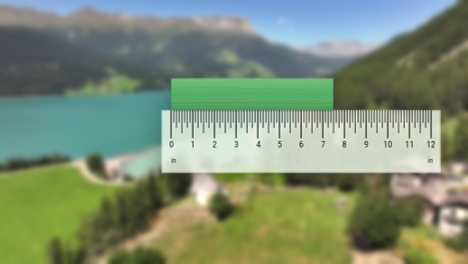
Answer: 7.5 (in)
